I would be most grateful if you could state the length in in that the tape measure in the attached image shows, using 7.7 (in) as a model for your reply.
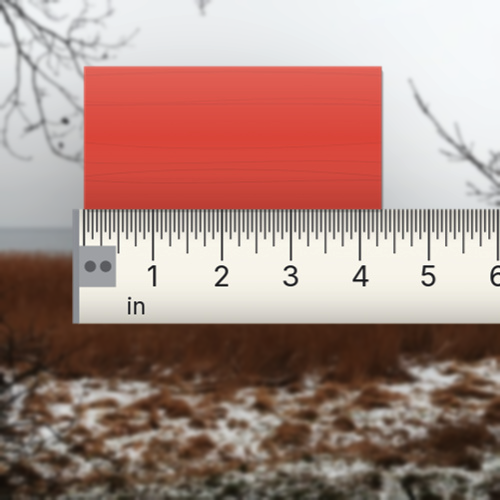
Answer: 4.3125 (in)
